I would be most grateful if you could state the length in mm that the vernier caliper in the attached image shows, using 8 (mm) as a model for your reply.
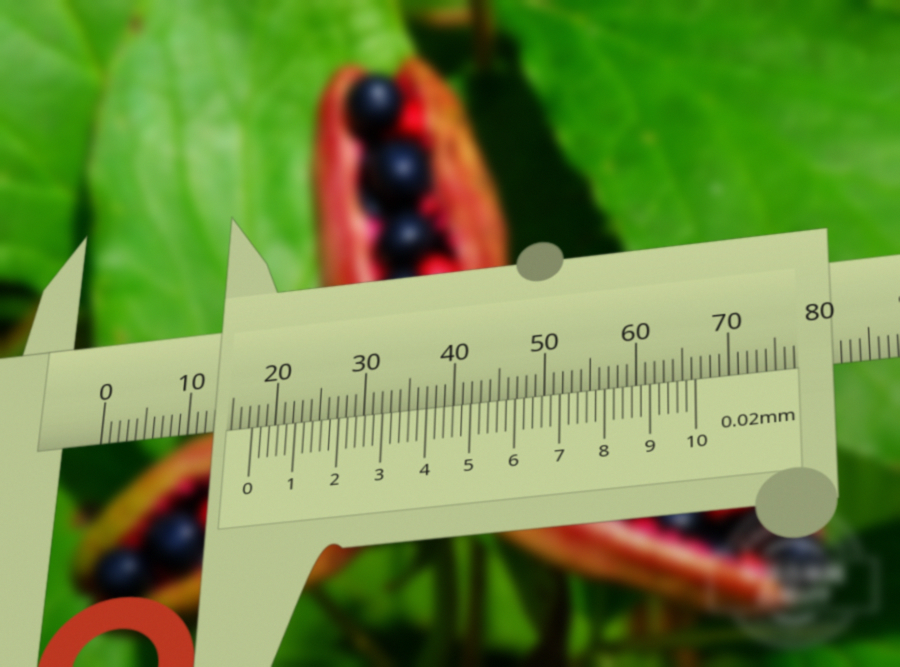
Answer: 17.4 (mm)
